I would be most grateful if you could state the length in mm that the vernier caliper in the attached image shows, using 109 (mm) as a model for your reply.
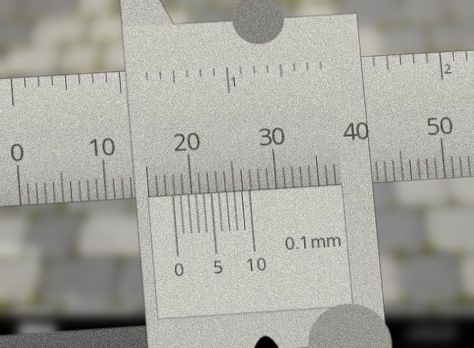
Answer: 17.8 (mm)
